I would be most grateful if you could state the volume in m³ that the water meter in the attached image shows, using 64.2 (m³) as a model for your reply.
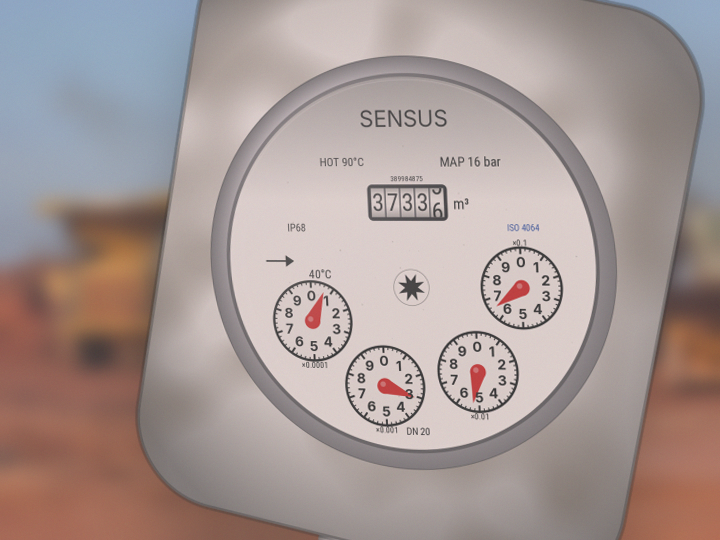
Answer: 37335.6530 (m³)
